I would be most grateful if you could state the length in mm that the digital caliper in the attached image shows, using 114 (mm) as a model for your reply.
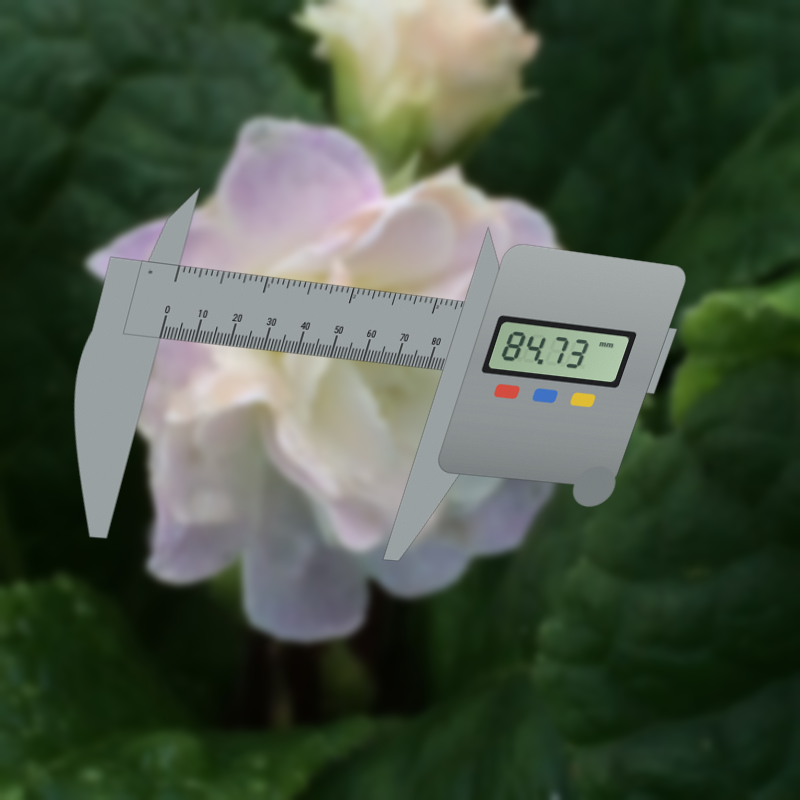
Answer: 84.73 (mm)
